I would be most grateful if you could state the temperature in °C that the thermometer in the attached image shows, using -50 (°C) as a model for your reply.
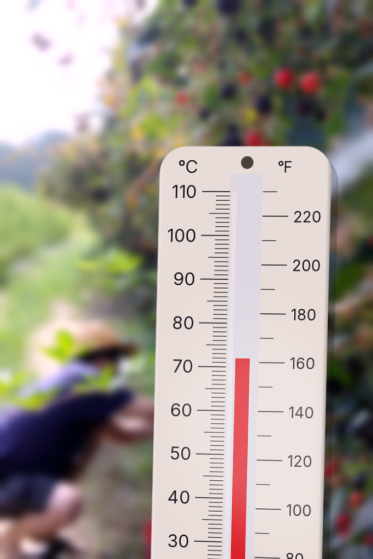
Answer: 72 (°C)
